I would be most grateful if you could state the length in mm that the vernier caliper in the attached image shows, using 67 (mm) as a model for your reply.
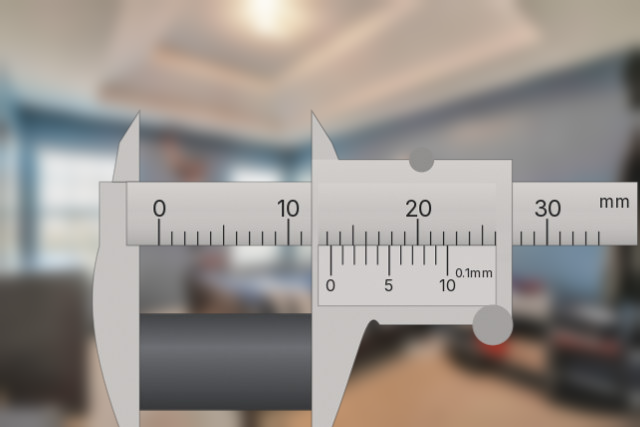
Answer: 13.3 (mm)
